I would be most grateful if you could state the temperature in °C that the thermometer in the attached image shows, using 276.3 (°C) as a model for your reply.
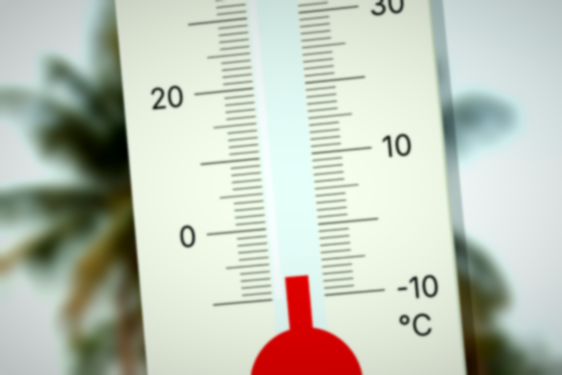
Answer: -7 (°C)
